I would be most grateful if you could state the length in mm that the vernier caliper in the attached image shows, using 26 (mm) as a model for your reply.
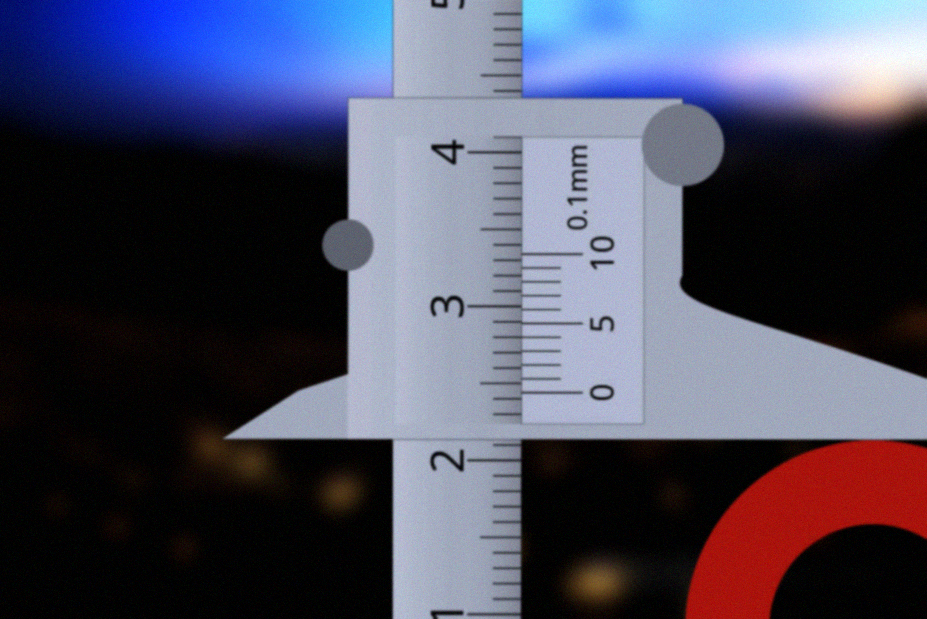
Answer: 24.4 (mm)
